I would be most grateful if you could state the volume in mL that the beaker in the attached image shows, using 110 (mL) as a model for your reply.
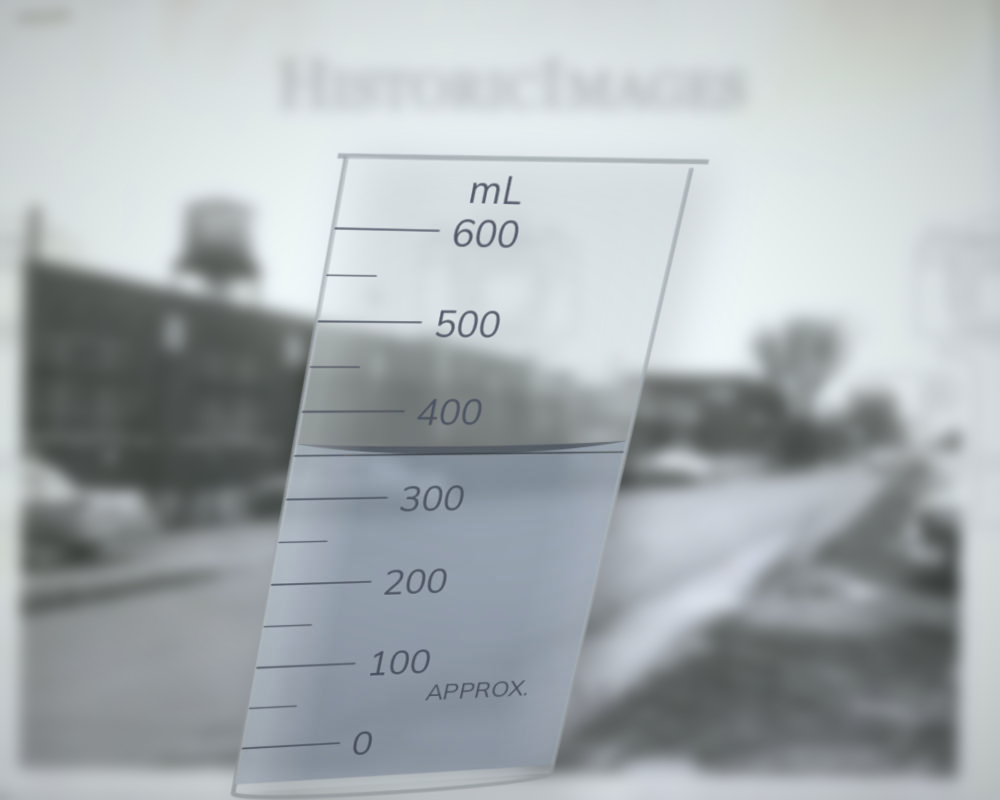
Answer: 350 (mL)
